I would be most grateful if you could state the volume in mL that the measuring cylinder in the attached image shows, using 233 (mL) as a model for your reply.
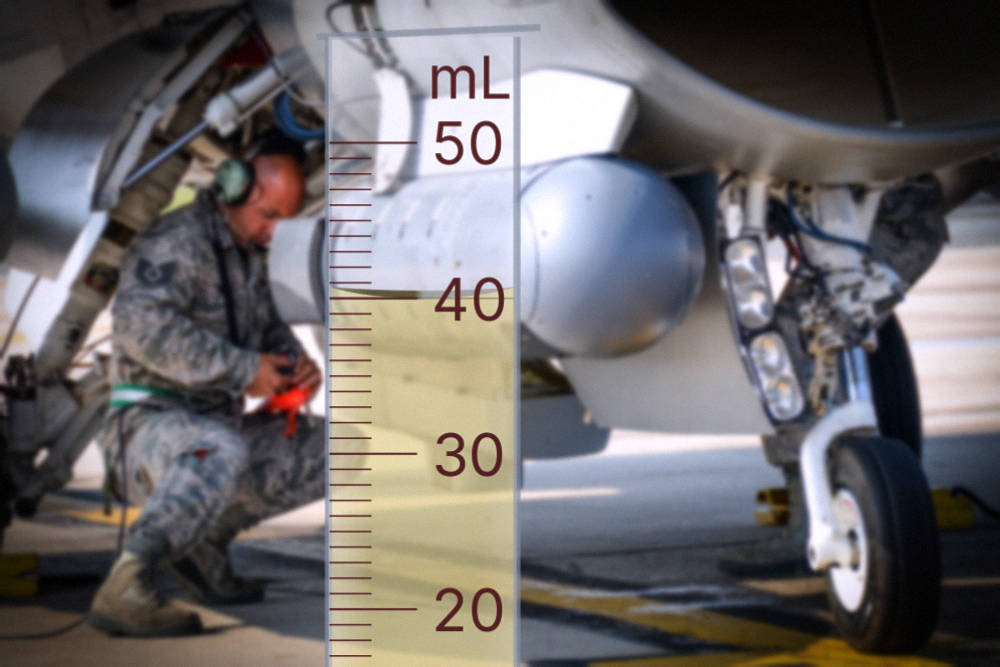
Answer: 40 (mL)
